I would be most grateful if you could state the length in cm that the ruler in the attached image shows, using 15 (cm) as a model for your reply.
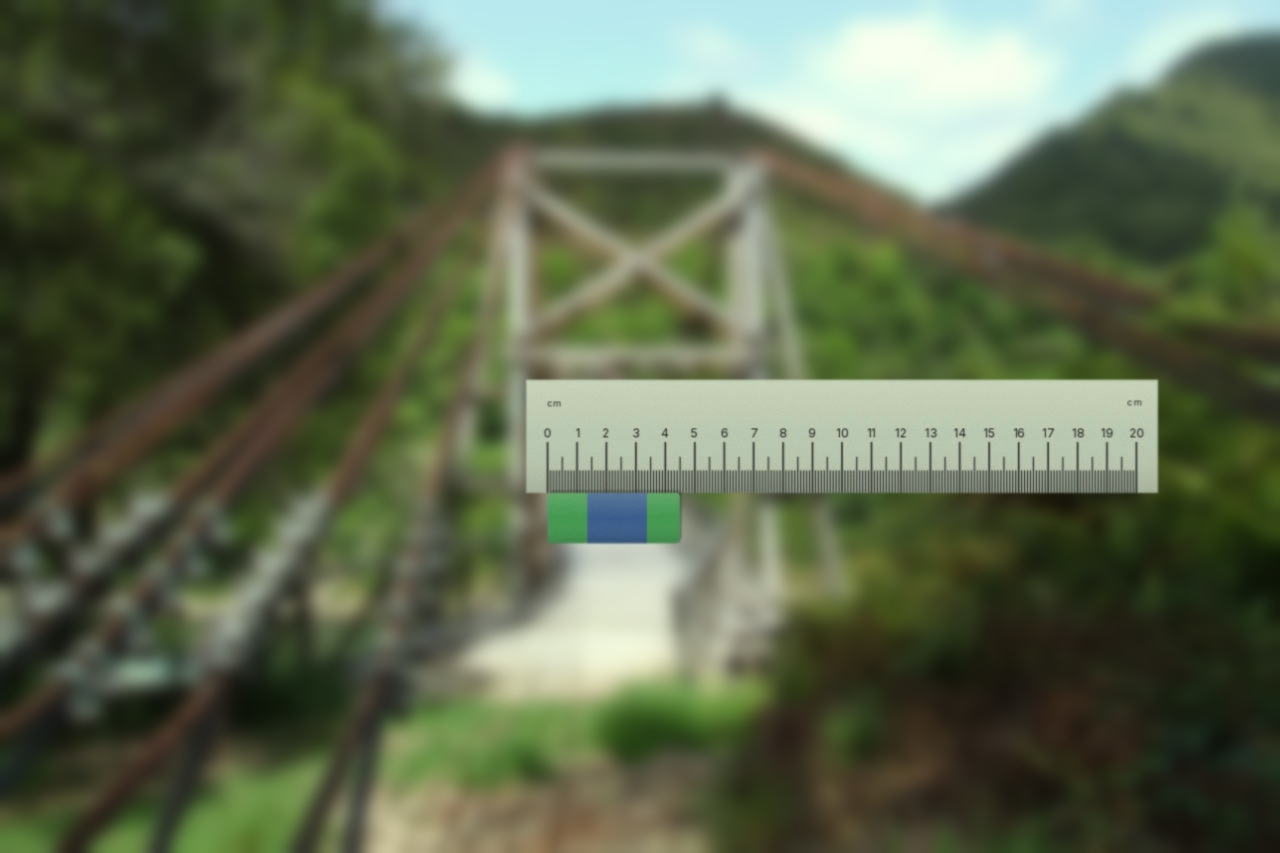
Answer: 4.5 (cm)
